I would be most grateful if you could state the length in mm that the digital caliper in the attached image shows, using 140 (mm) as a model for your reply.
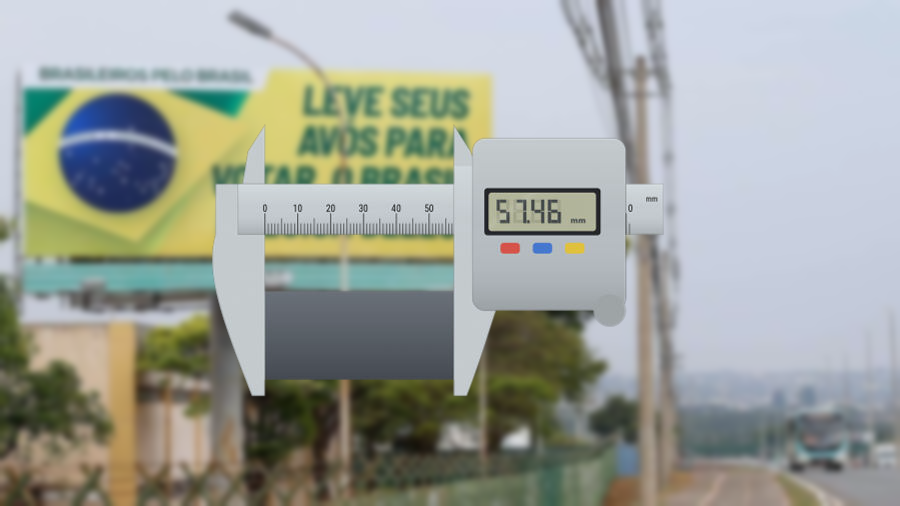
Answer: 57.46 (mm)
